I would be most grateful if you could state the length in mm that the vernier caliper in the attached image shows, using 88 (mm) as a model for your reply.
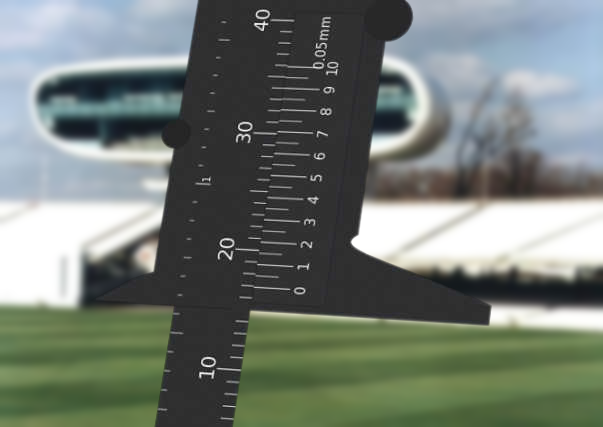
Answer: 16.9 (mm)
